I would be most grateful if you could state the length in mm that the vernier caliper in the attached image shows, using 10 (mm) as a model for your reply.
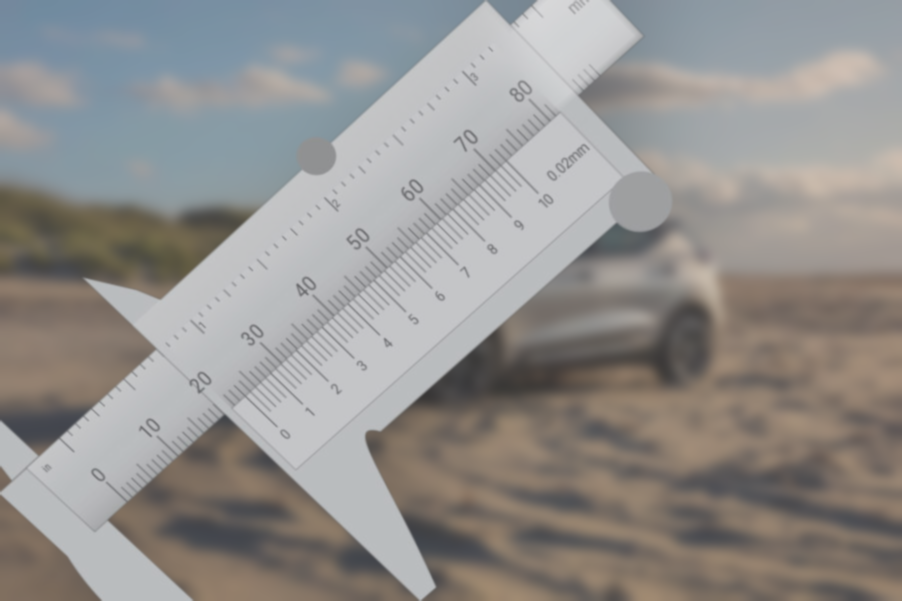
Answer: 23.0 (mm)
